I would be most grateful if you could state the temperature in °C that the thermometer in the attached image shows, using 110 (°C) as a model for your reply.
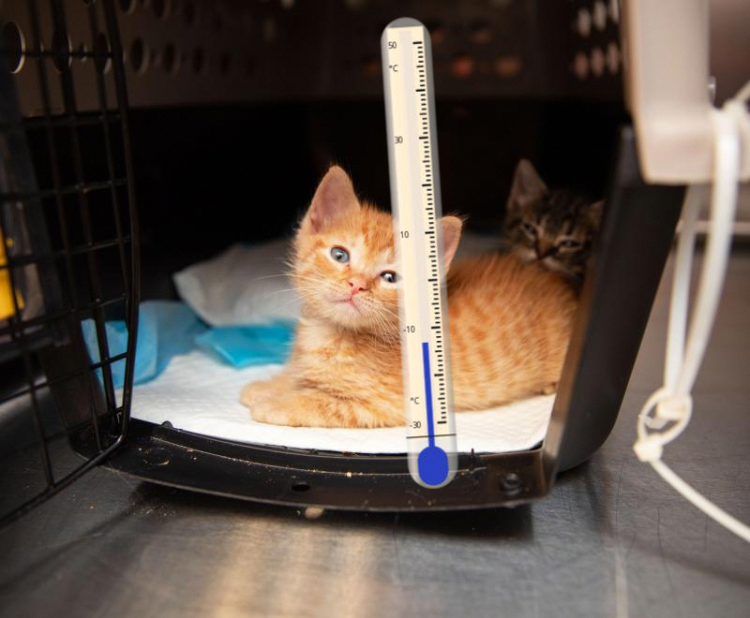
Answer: -13 (°C)
